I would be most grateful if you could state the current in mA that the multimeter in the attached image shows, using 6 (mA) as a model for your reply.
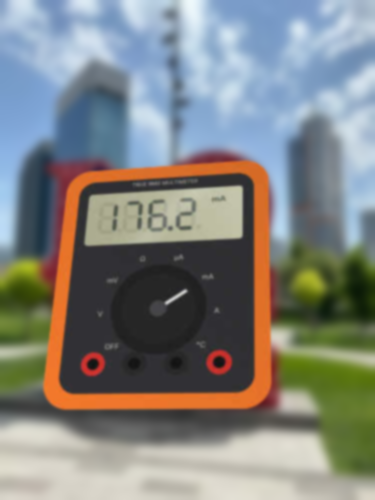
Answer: 176.2 (mA)
